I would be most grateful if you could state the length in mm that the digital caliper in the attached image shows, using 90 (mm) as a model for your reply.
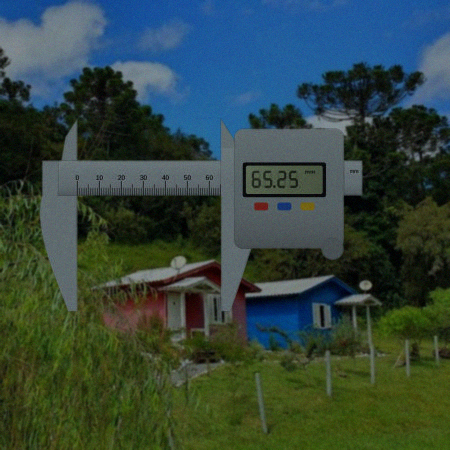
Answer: 65.25 (mm)
